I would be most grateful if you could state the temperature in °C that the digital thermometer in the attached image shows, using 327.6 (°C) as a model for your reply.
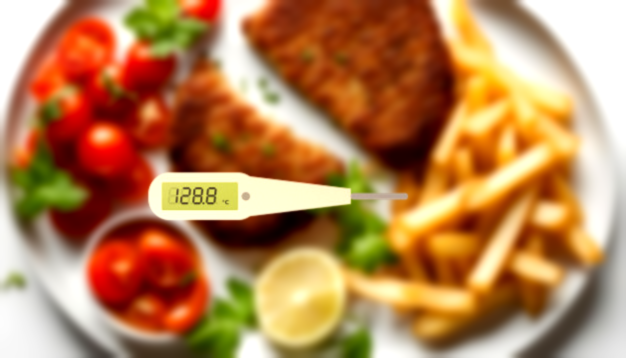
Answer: 128.8 (°C)
